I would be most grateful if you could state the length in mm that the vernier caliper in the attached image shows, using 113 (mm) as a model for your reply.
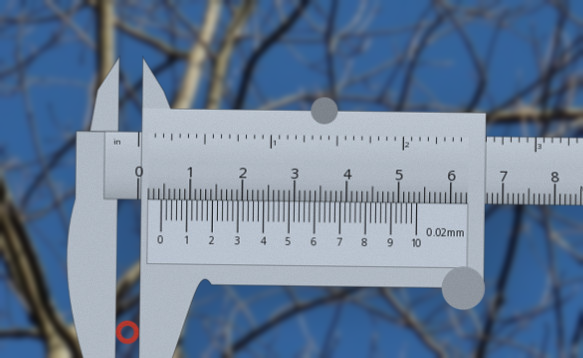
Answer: 4.5 (mm)
